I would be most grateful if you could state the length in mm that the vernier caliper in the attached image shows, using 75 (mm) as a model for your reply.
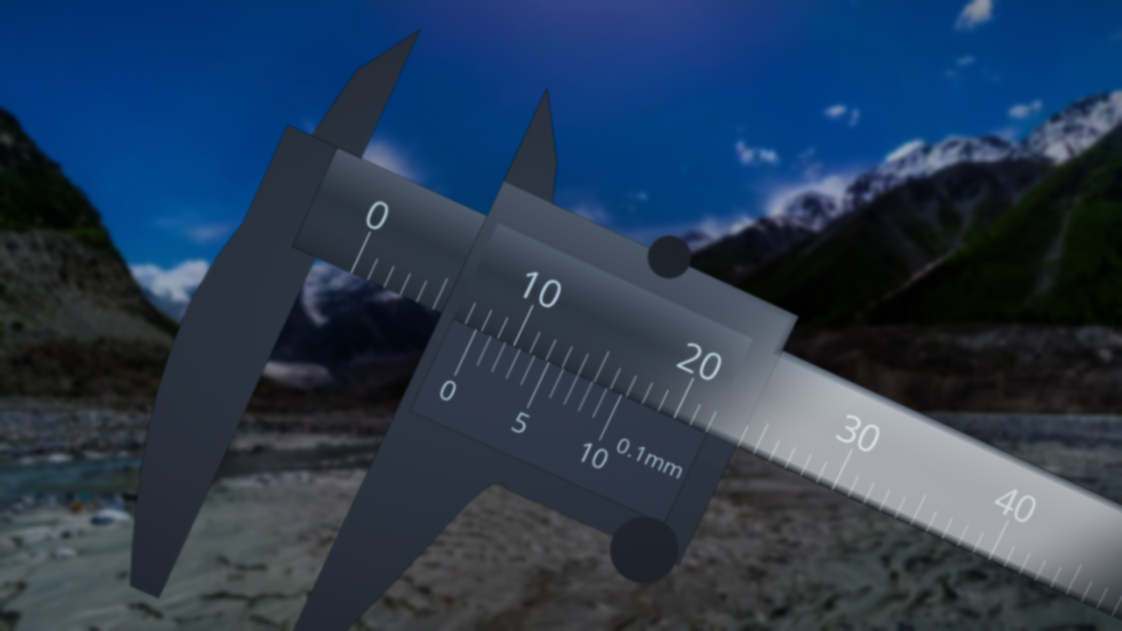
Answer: 7.7 (mm)
